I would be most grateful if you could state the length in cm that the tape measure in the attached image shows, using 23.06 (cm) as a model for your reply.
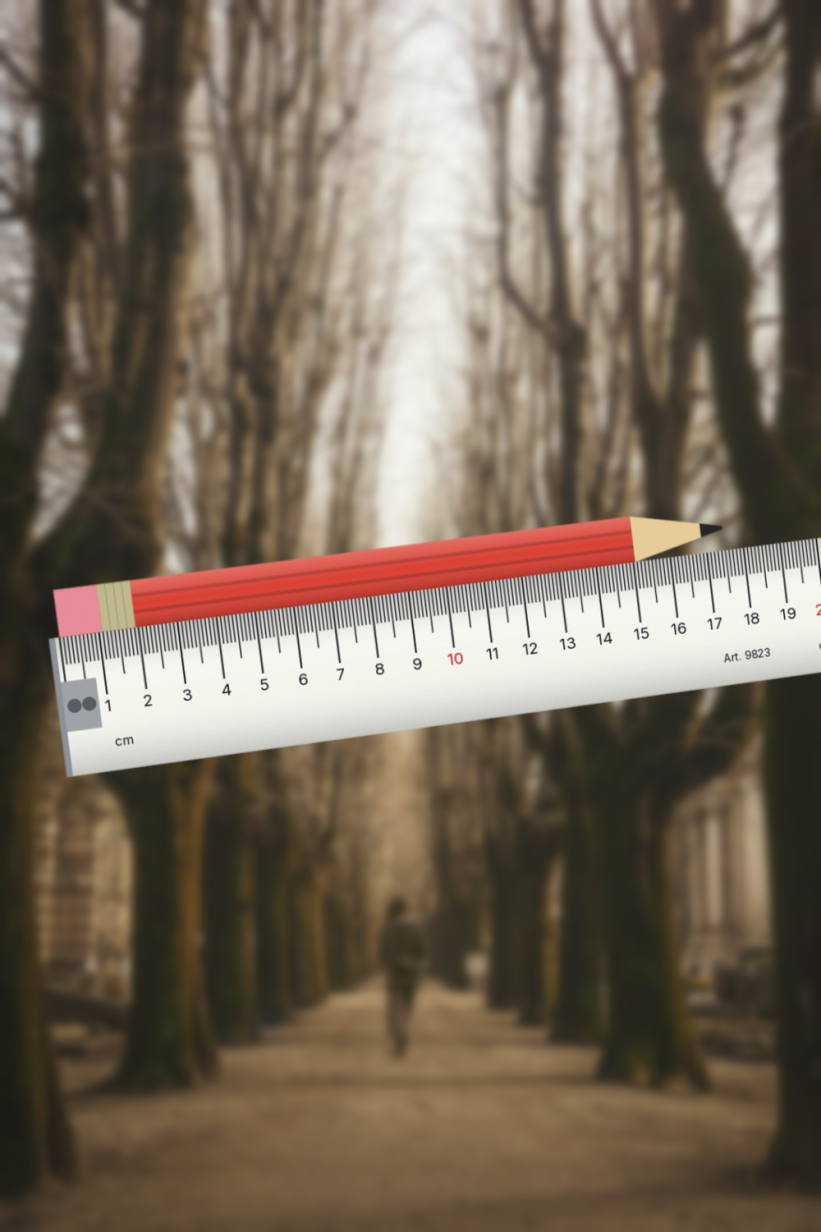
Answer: 17.5 (cm)
